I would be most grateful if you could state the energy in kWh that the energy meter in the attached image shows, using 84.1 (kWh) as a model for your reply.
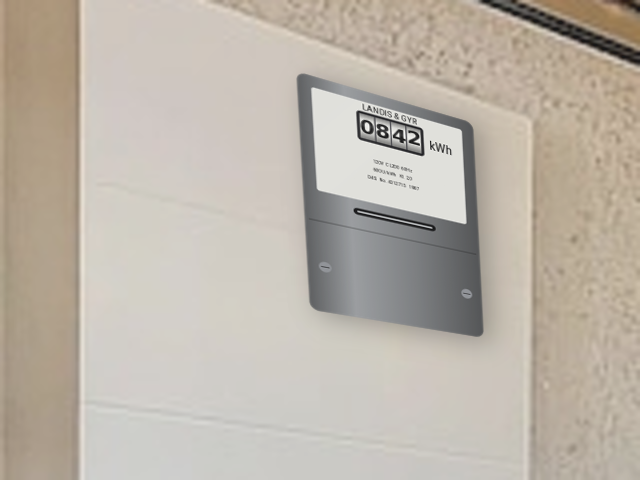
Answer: 842 (kWh)
